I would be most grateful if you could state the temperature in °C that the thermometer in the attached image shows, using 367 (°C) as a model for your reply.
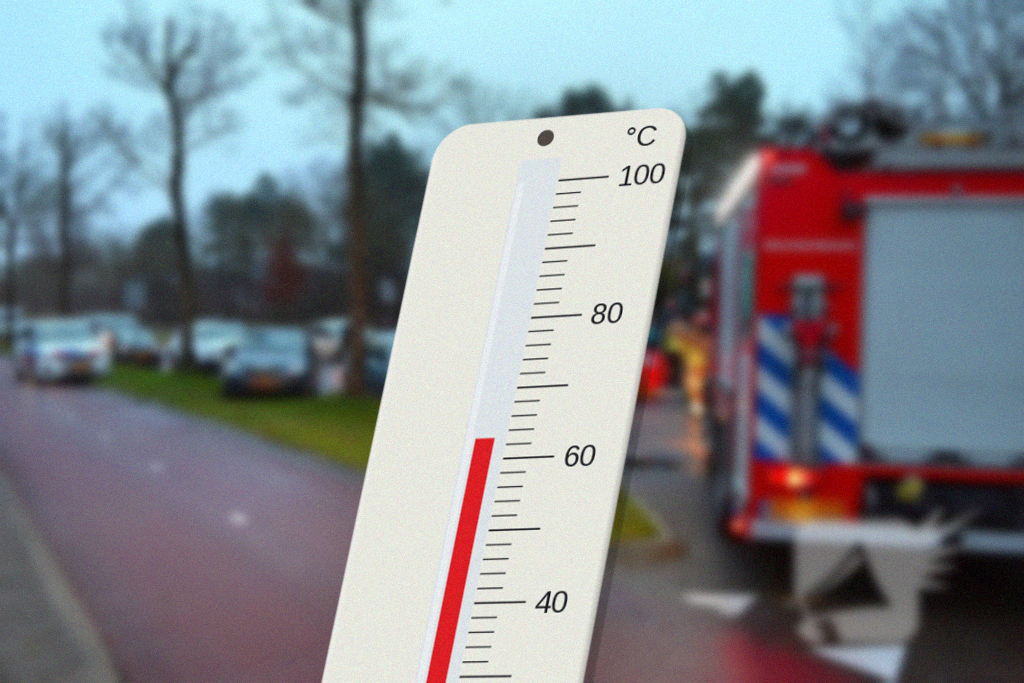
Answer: 63 (°C)
